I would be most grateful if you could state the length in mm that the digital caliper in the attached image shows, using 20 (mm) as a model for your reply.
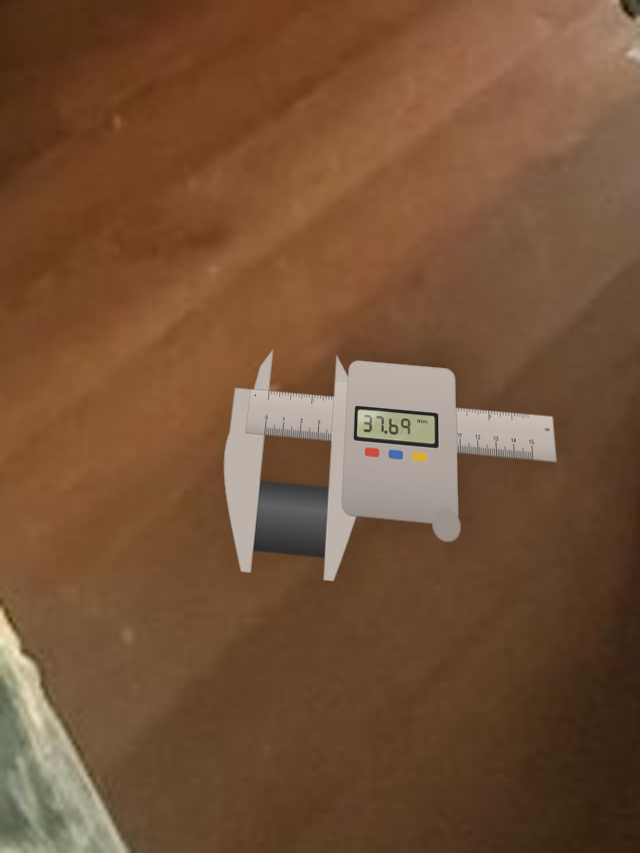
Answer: 37.69 (mm)
